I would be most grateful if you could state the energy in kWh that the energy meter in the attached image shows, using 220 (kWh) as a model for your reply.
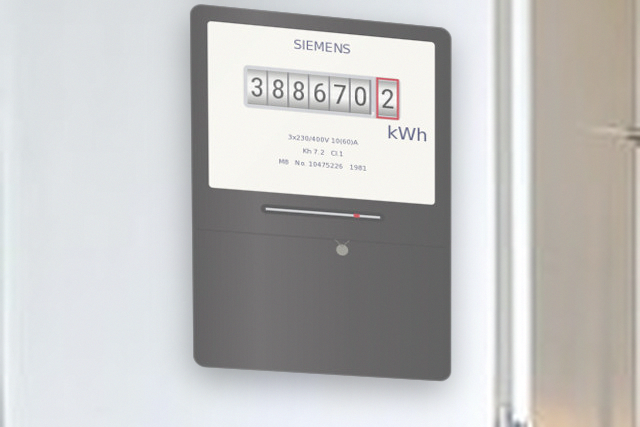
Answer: 388670.2 (kWh)
